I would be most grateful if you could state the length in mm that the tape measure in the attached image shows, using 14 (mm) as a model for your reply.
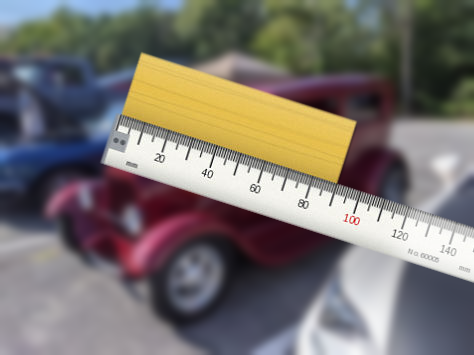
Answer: 90 (mm)
